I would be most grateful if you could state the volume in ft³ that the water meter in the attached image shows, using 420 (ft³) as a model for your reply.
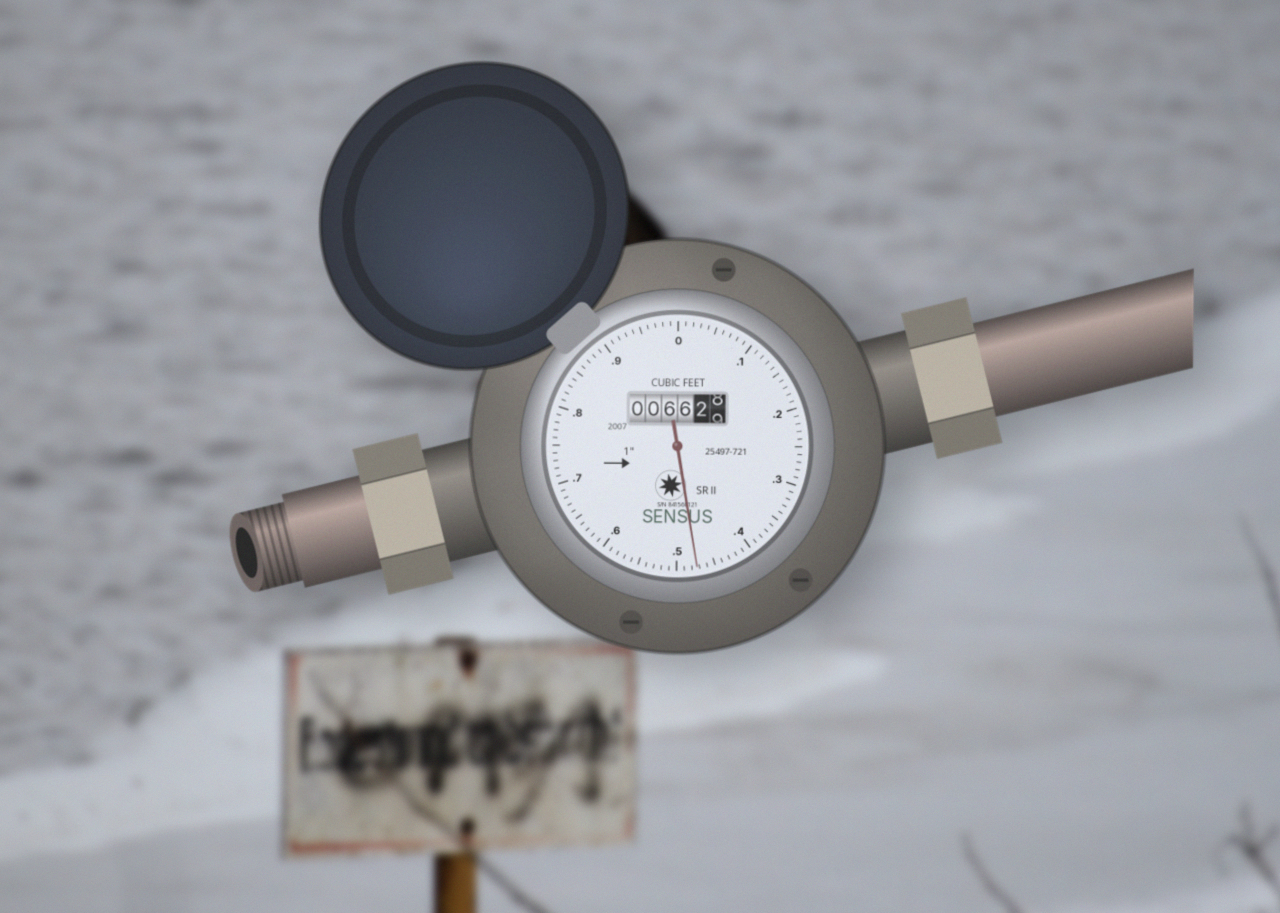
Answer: 6628.47 (ft³)
